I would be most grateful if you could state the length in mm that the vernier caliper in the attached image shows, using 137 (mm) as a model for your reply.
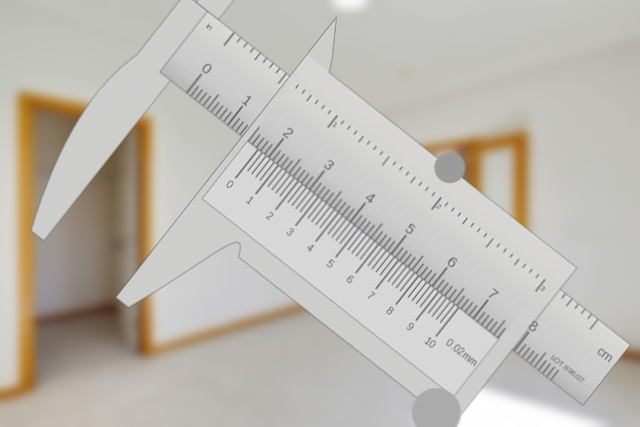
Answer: 17.5 (mm)
